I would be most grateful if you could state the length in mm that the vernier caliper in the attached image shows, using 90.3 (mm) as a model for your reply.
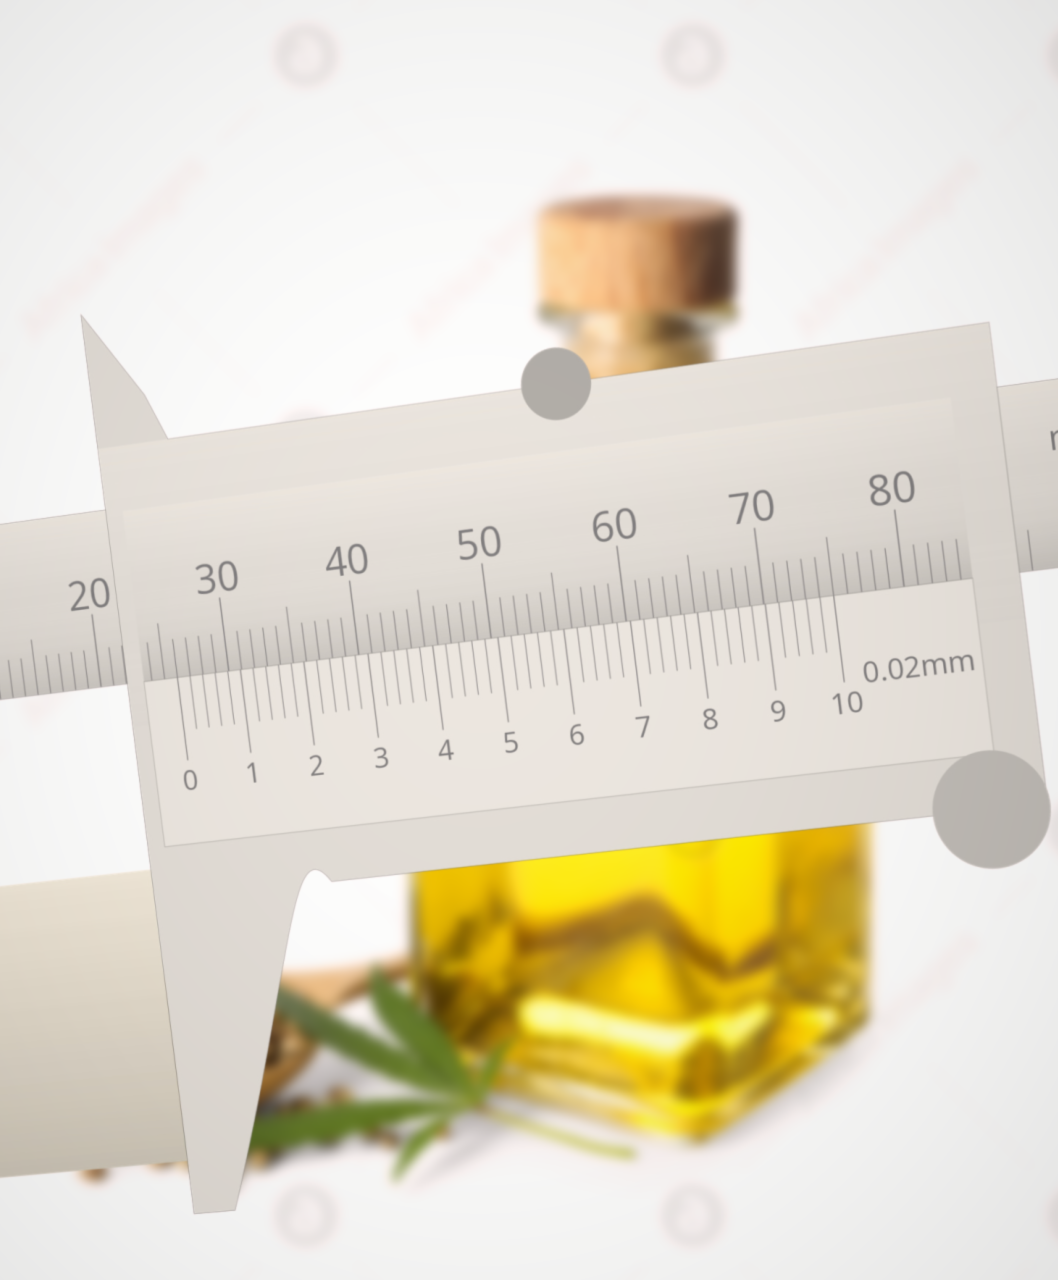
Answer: 26.0 (mm)
